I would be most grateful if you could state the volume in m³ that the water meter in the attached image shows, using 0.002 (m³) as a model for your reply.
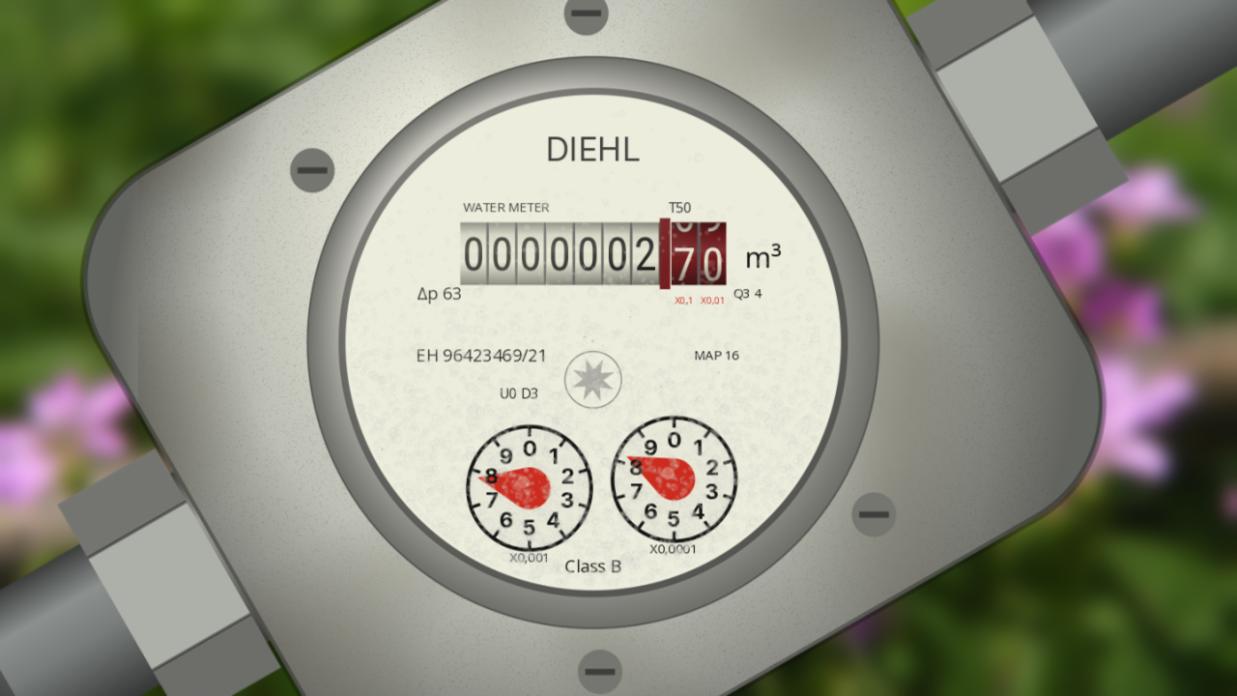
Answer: 2.6978 (m³)
